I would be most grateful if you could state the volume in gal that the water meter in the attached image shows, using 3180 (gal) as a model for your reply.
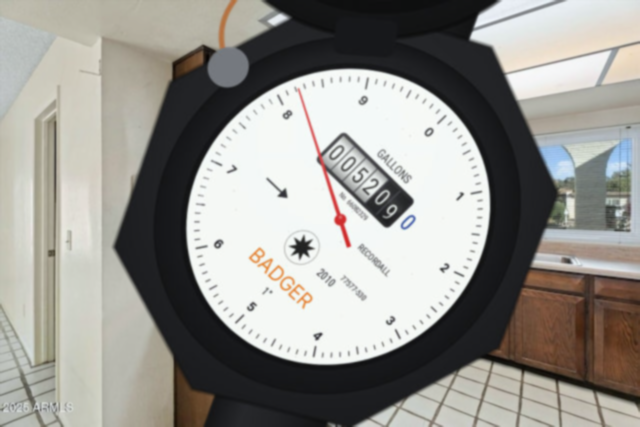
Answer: 52088.2 (gal)
